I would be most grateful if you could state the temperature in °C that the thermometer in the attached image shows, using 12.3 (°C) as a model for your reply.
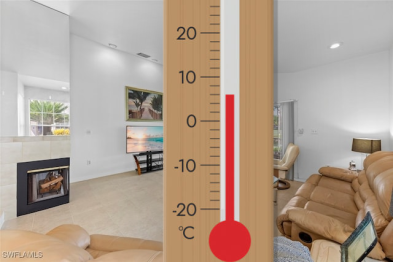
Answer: 6 (°C)
